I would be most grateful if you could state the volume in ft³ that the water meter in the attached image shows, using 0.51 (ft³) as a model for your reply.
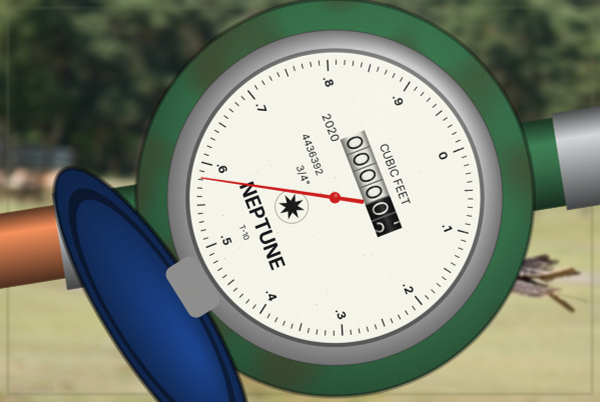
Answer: 1.58 (ft³)
